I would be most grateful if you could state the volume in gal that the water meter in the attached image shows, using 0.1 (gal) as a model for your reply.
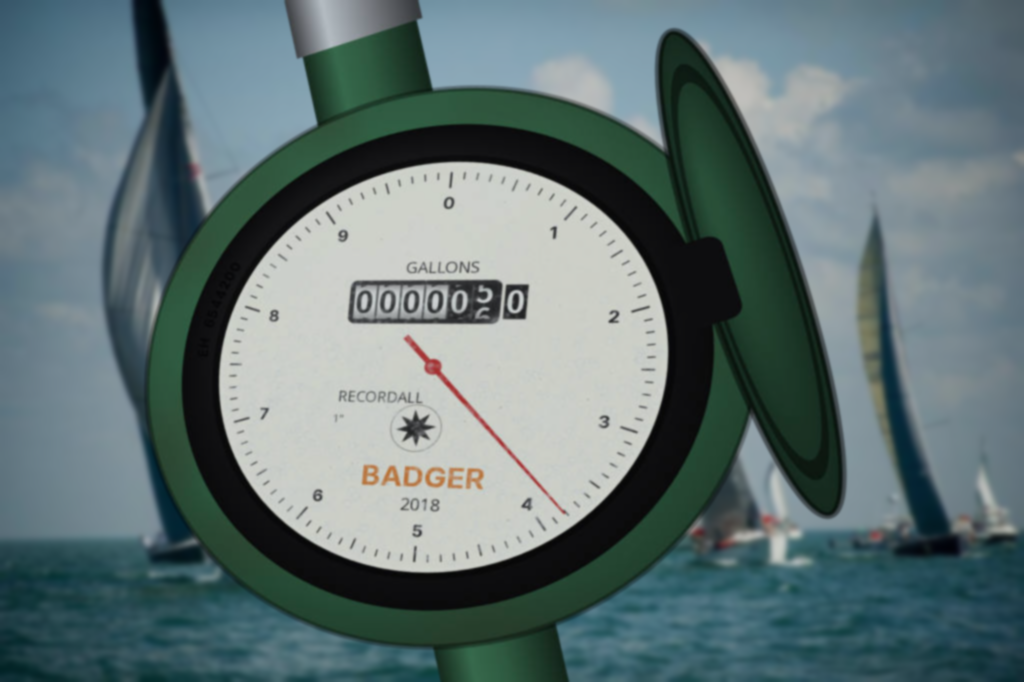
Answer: 53.8 (gal)
